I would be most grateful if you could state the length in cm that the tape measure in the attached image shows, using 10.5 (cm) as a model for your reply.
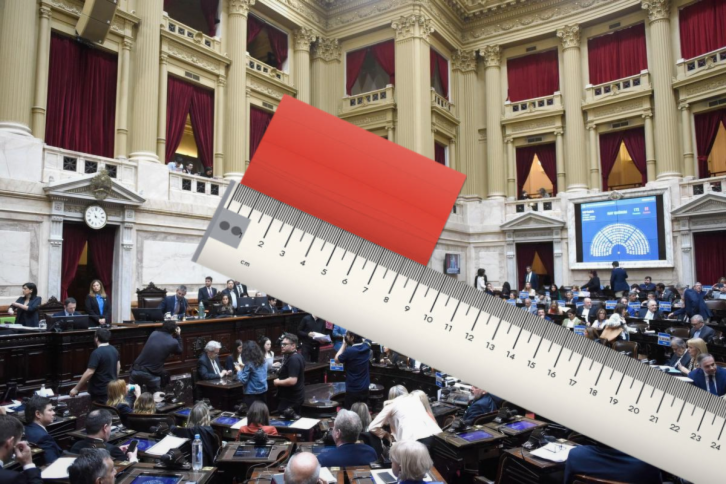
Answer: 9 (cm)
